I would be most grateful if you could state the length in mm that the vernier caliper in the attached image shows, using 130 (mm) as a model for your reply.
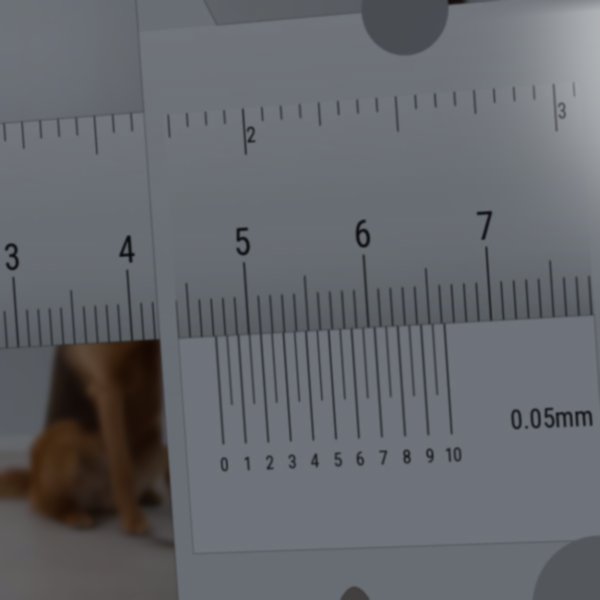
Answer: 47.2 (mm)
